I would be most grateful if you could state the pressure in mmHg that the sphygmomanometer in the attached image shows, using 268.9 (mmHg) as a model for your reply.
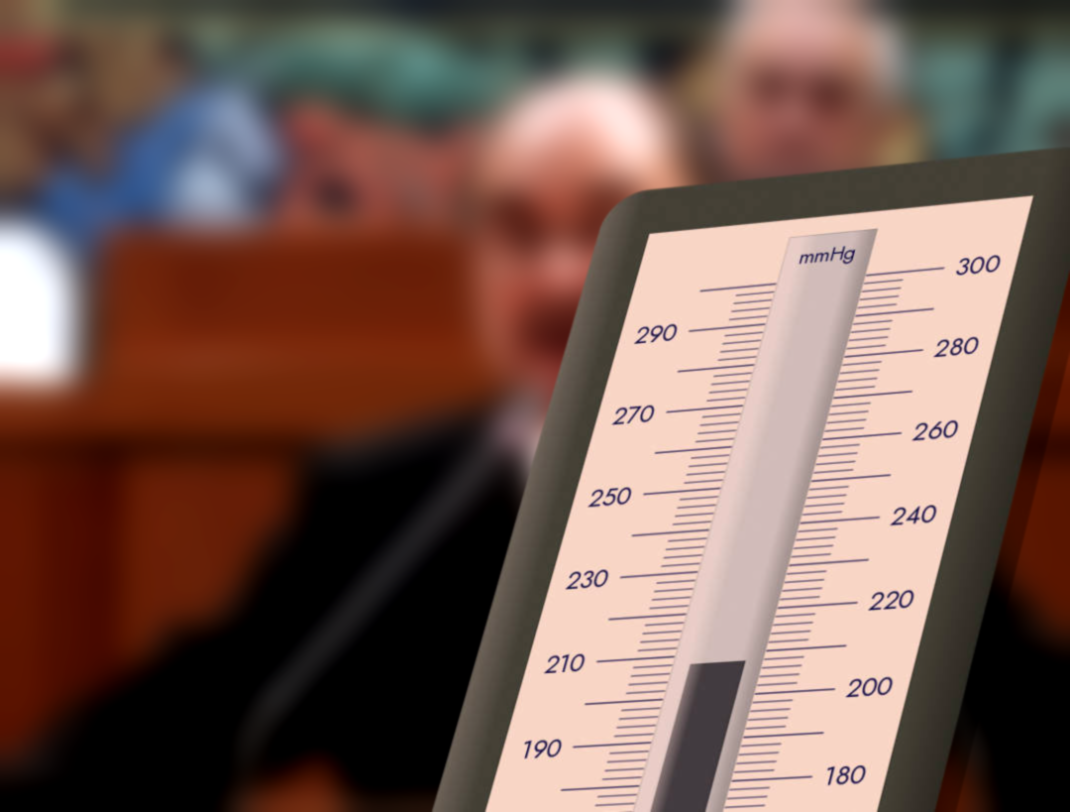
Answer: 208 (mmHg)
